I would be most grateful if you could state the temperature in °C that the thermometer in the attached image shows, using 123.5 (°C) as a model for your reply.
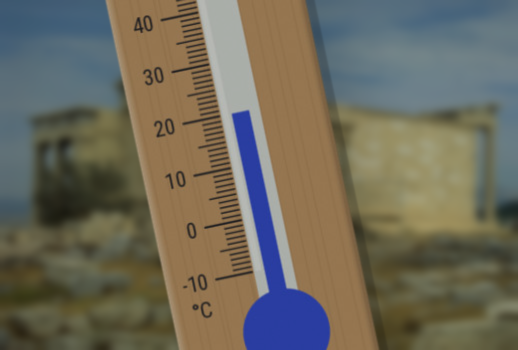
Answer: 20 (°C)
